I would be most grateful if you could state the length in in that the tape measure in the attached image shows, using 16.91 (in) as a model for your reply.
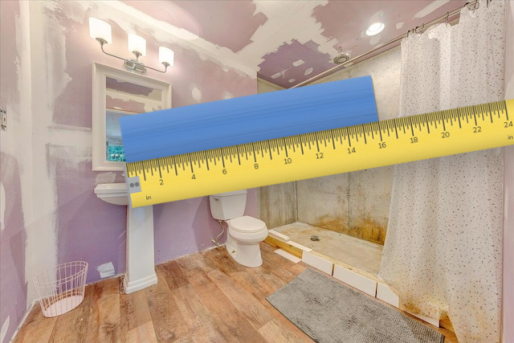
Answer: 16 (in)
